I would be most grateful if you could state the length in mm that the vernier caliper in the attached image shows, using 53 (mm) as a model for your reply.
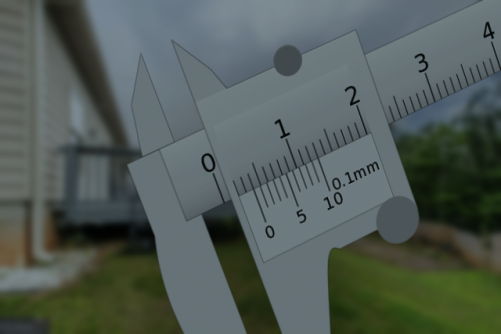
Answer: 4.0 (mm)
